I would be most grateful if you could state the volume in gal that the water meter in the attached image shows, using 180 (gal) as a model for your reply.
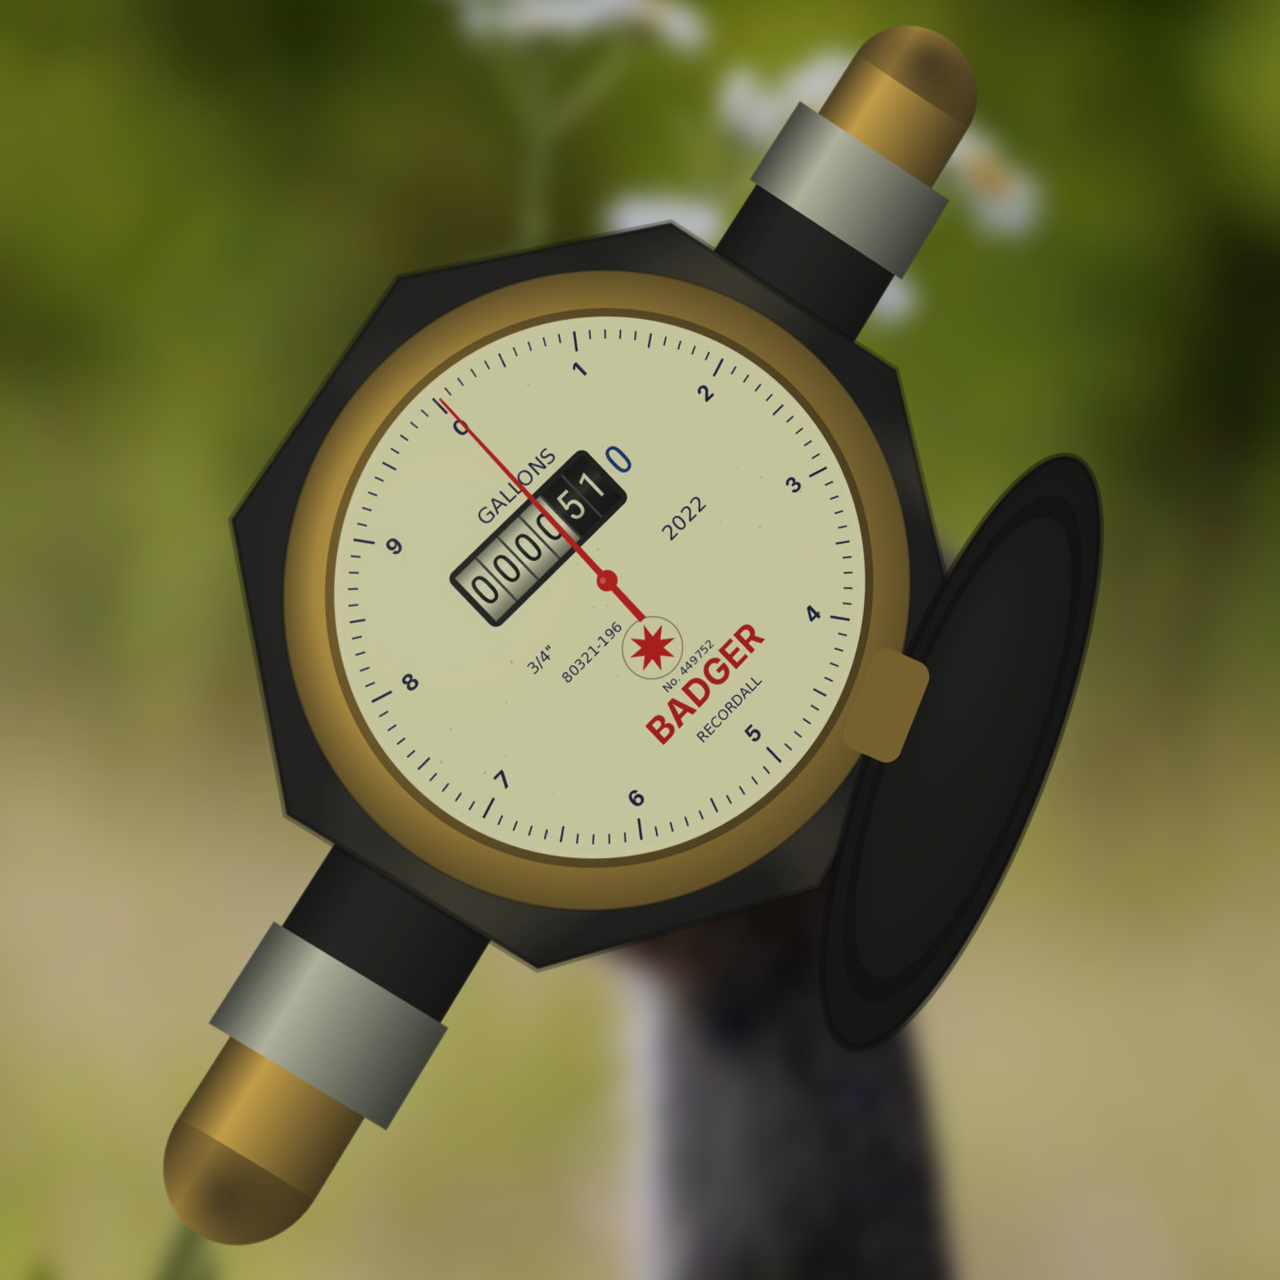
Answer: 510.0 (gal)
